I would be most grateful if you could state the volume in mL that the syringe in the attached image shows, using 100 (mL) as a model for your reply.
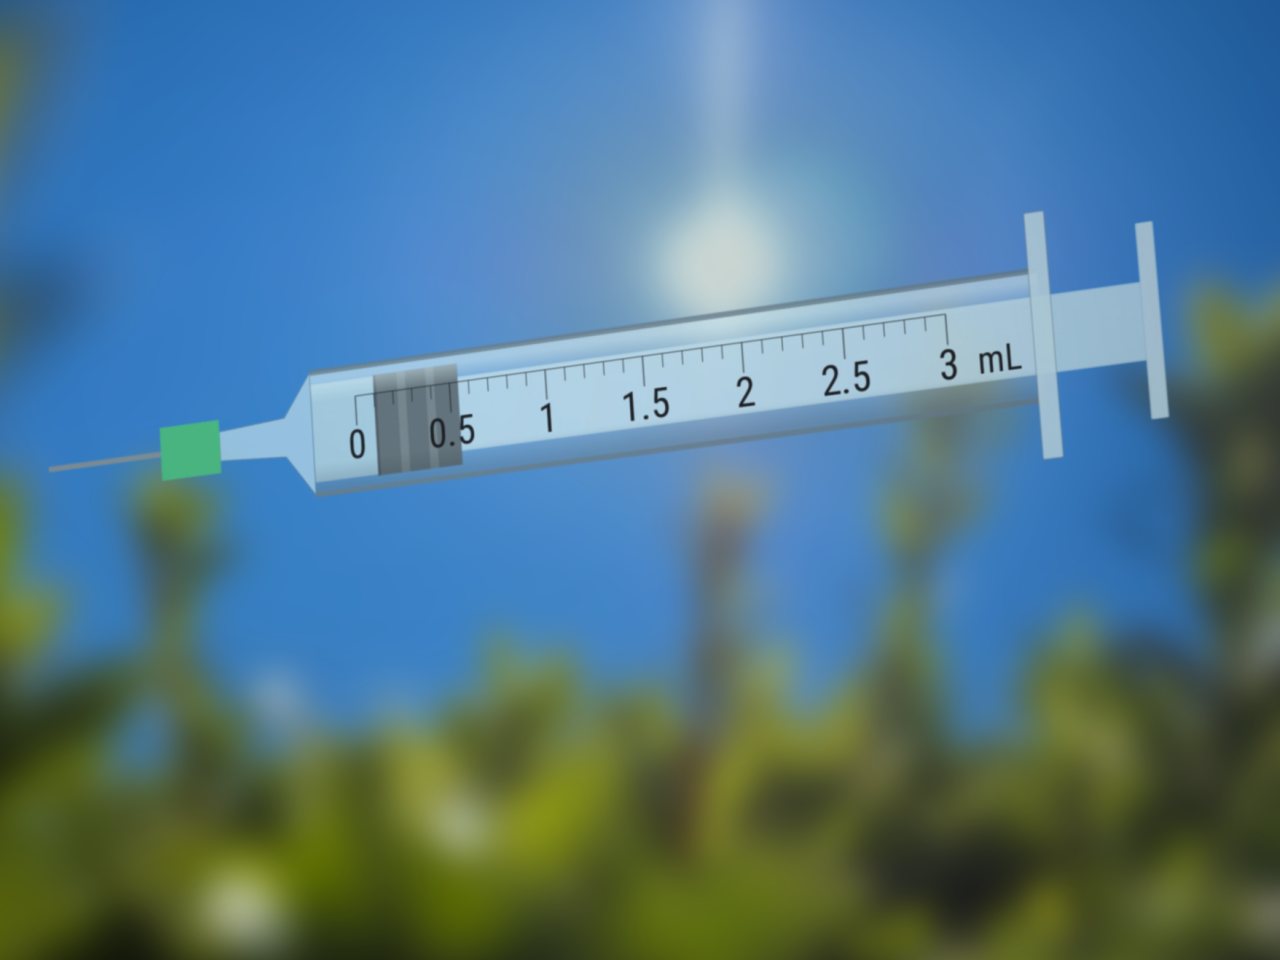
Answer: 0.1 (mL)
